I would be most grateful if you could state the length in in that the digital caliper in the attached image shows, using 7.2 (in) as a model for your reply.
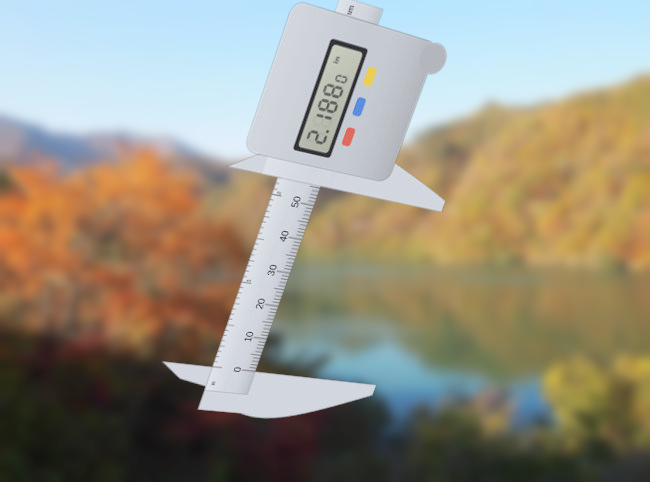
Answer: 2.1880 (in)
